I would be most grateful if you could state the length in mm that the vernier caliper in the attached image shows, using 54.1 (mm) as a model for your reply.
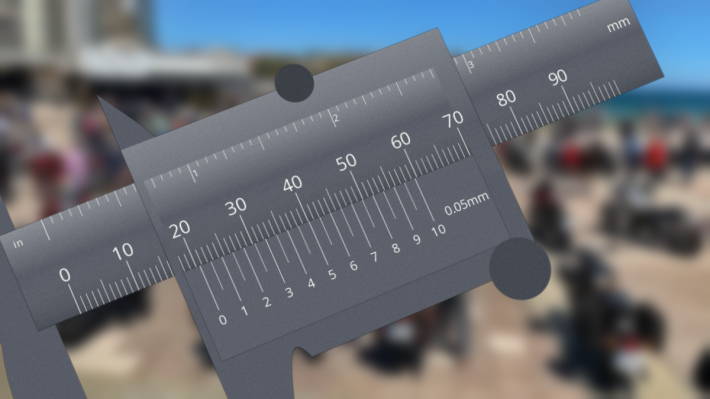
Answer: 20.6 (mm)
